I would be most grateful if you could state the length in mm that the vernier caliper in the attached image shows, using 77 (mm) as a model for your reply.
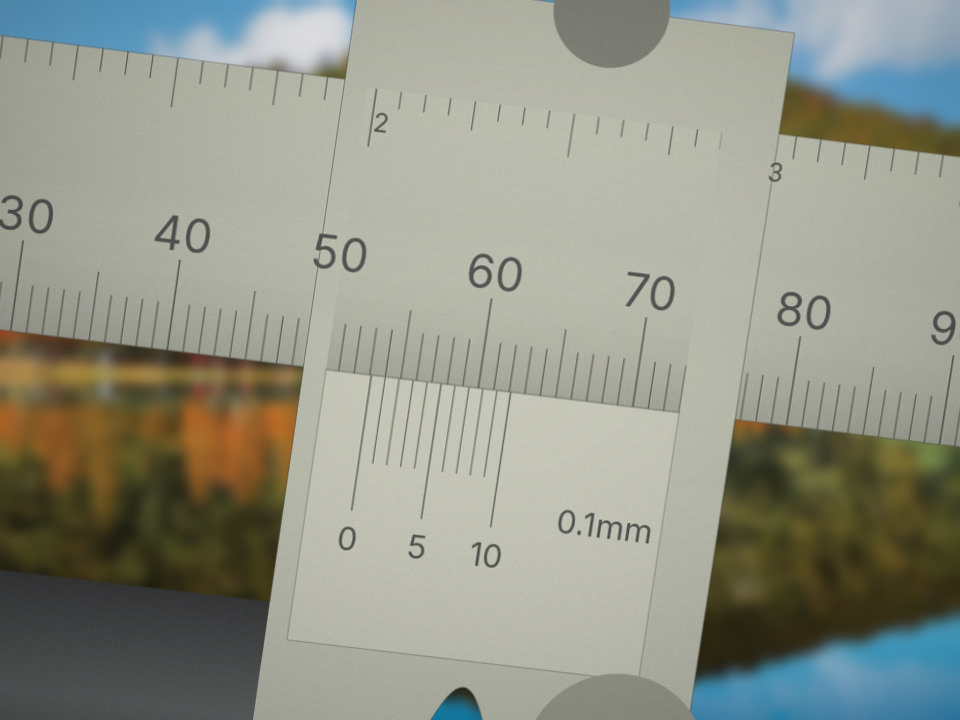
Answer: 53.1 (mm)
